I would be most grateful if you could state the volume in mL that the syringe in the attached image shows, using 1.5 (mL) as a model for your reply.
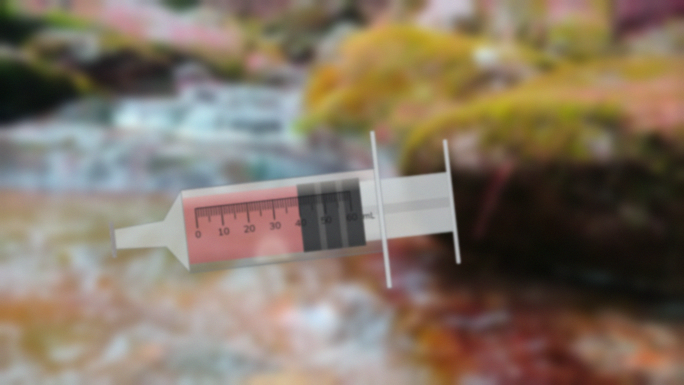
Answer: 40 (mL)
